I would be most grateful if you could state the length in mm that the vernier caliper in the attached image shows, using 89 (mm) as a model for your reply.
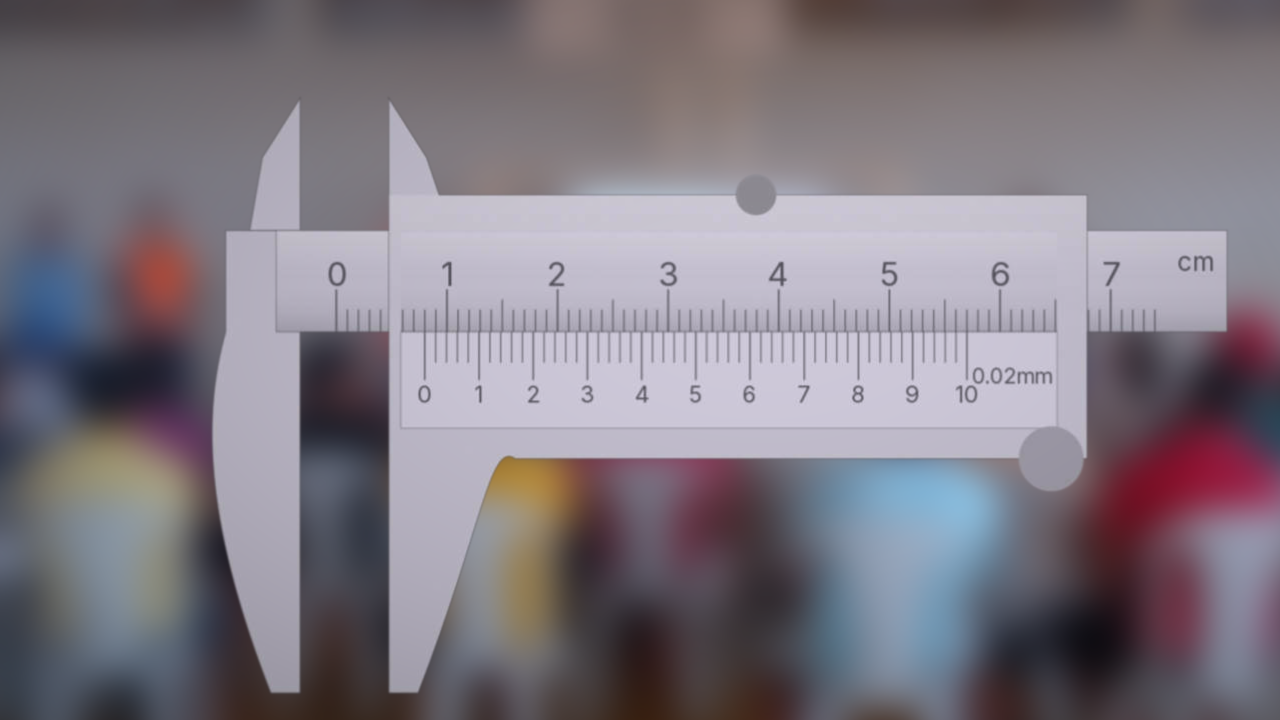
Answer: 8.0 (mm)
